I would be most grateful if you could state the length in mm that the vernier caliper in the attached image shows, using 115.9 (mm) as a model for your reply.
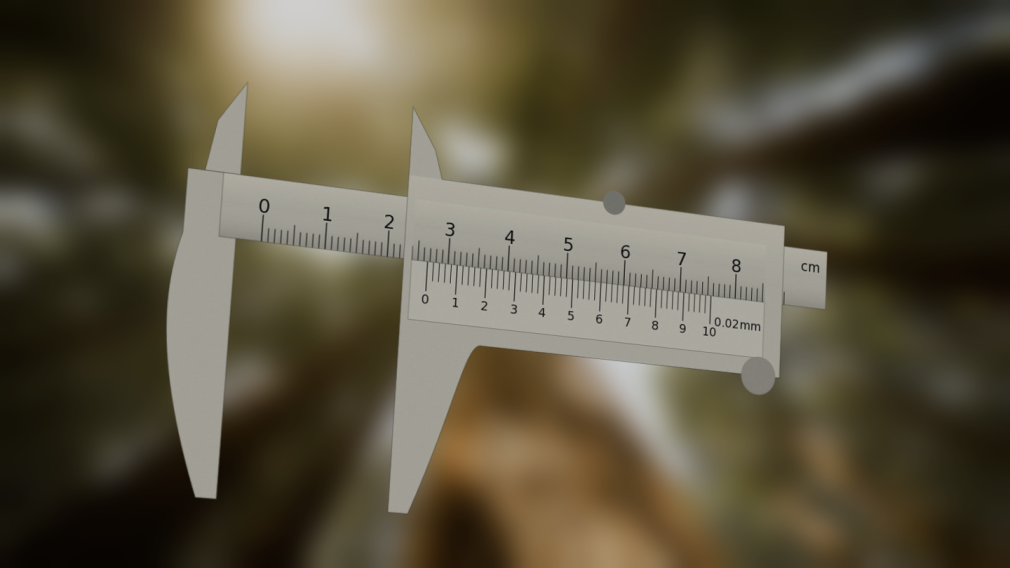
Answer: 26.6 (mm)
